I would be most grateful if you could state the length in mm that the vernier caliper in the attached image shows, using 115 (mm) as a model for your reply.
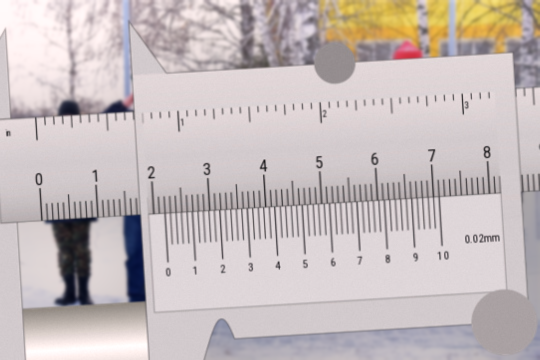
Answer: 22.0 (mm)
